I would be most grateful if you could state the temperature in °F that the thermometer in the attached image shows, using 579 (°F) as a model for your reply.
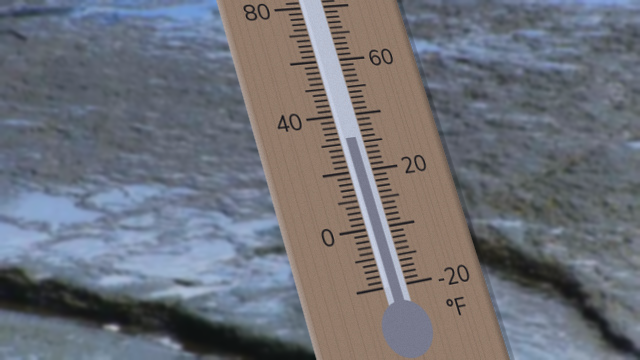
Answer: 32 (°F)
